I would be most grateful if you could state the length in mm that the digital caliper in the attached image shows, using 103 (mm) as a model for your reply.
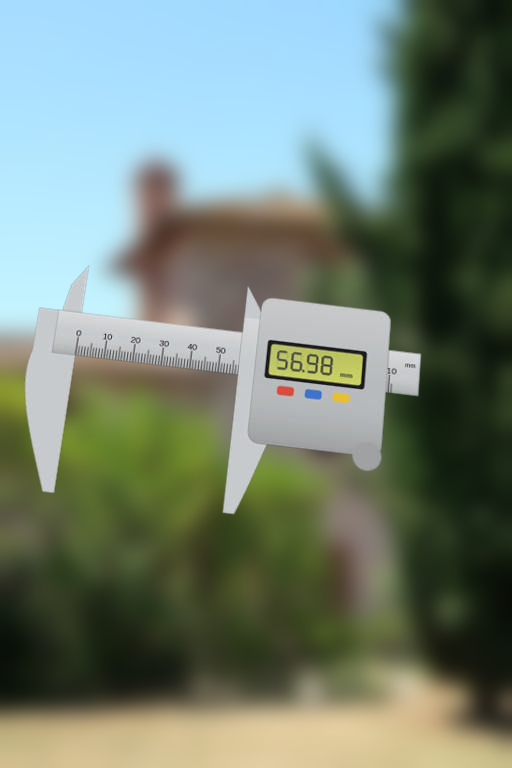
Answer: 56.98 (mm)
